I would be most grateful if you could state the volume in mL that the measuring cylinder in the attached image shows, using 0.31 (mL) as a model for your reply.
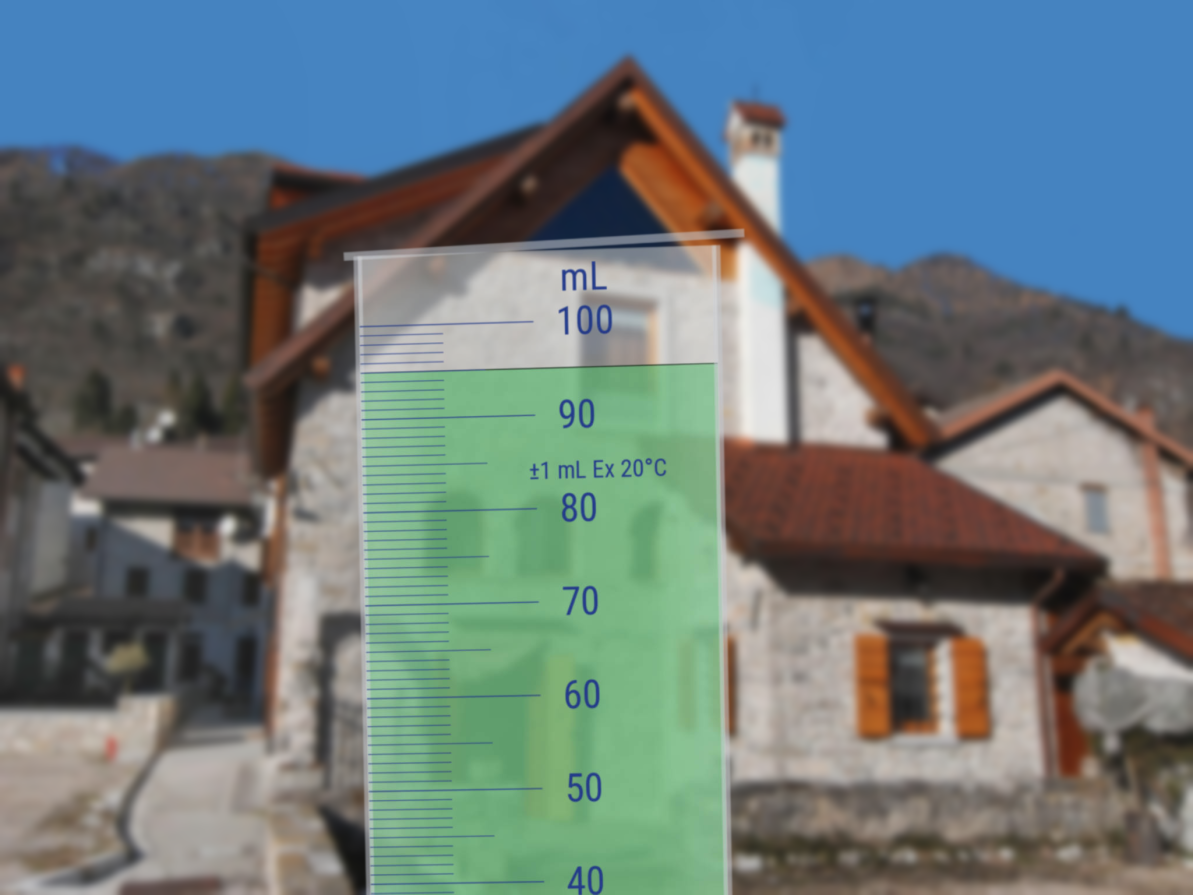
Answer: 95 (mL)
